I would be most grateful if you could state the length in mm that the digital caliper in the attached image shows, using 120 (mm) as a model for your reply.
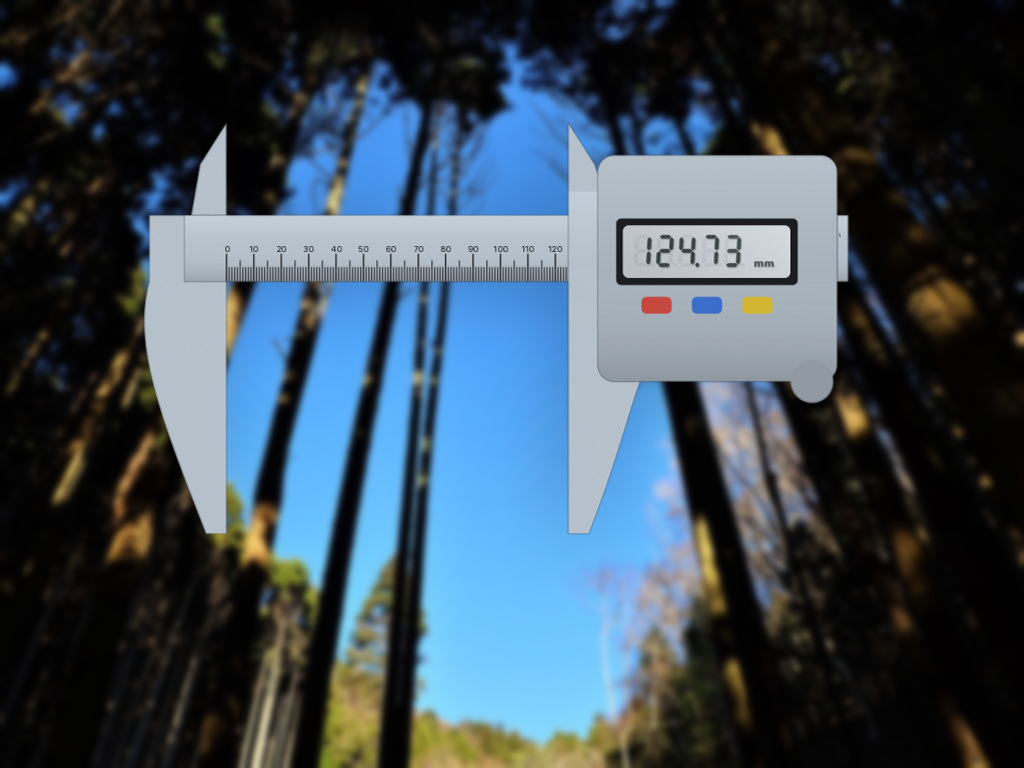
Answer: 124.73 (mm)
